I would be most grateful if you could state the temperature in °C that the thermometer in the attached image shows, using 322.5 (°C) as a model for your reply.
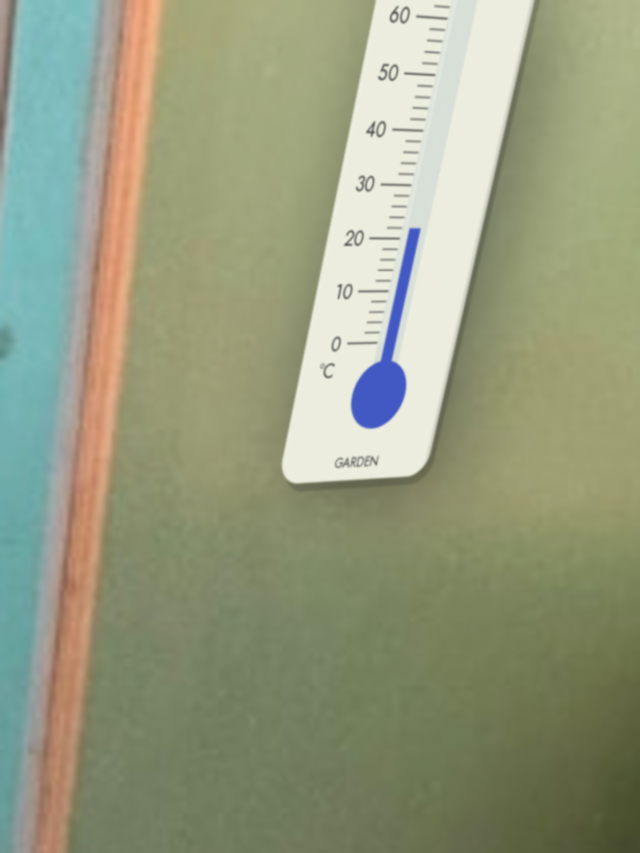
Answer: 22 (°C)
